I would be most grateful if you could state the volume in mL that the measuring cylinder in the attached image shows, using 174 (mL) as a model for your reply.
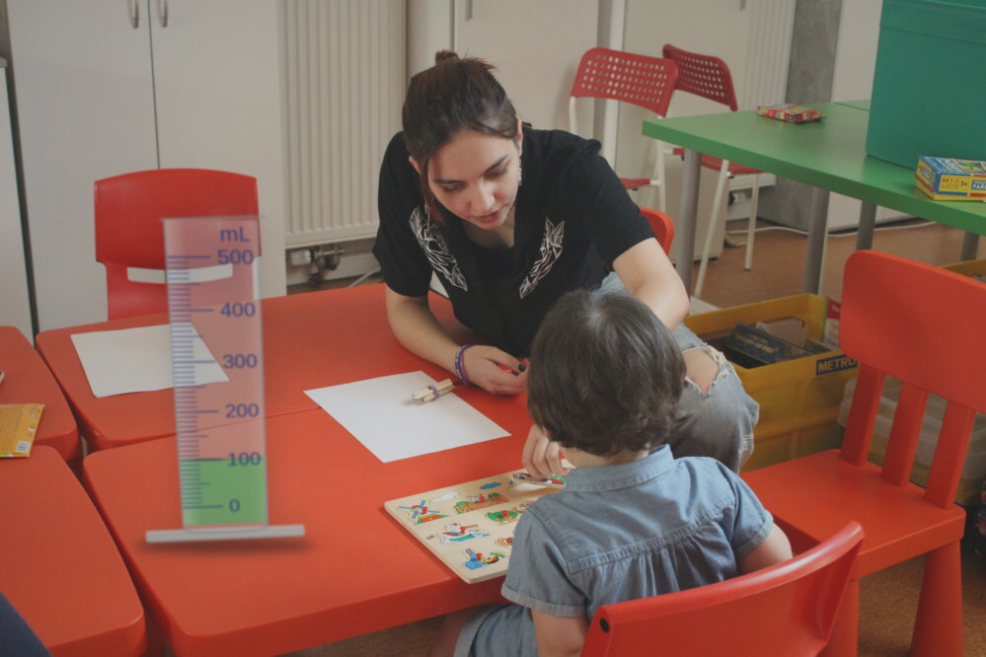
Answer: 100 (mL)
